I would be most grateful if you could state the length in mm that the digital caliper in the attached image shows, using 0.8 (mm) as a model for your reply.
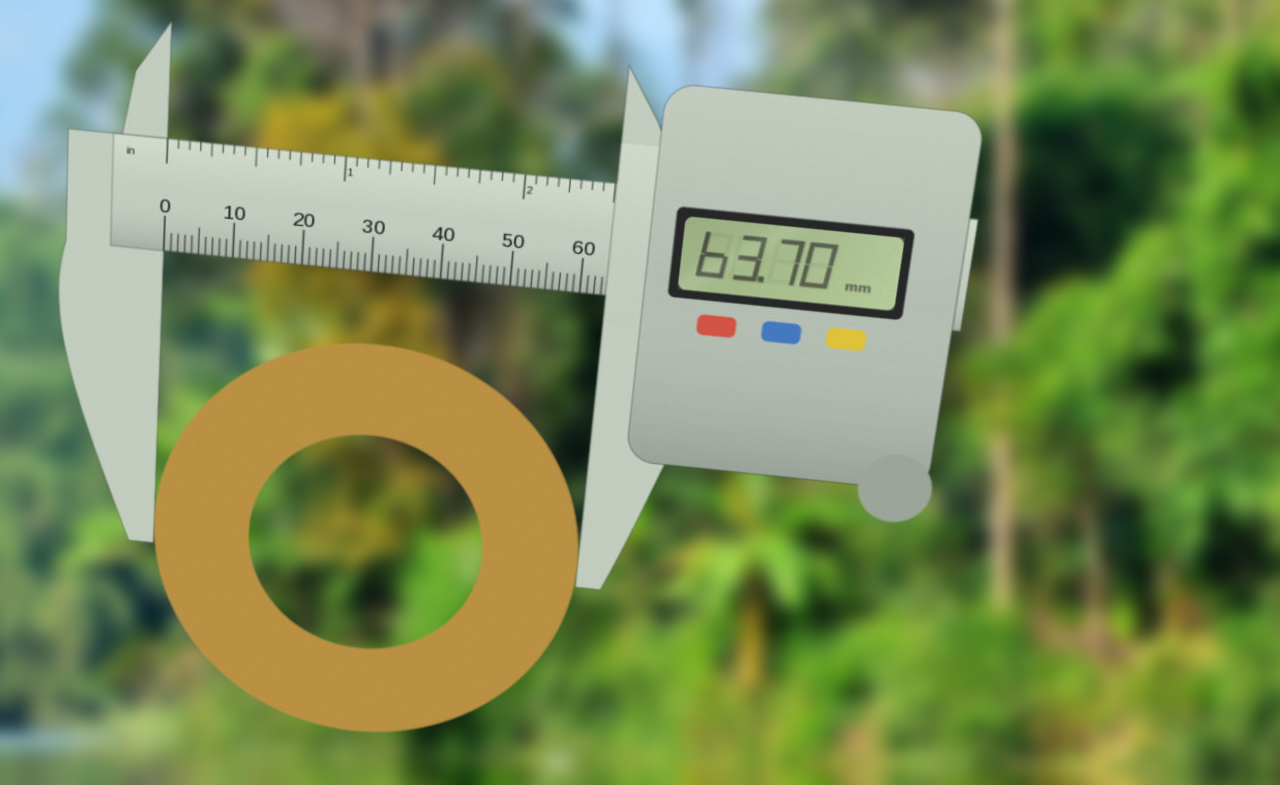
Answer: 63.70 (mm)
